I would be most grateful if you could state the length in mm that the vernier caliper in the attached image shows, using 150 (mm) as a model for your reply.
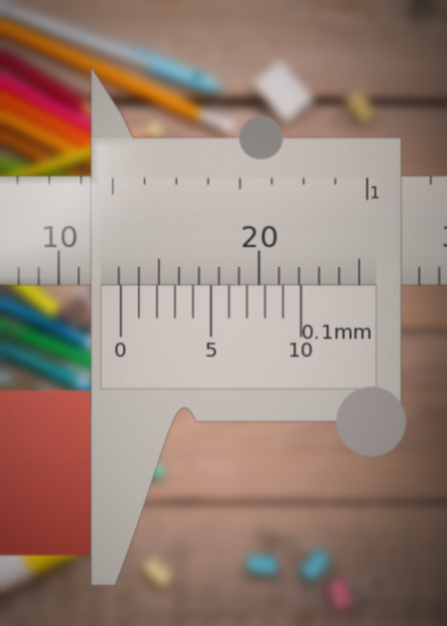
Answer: 13.1 (mm)
